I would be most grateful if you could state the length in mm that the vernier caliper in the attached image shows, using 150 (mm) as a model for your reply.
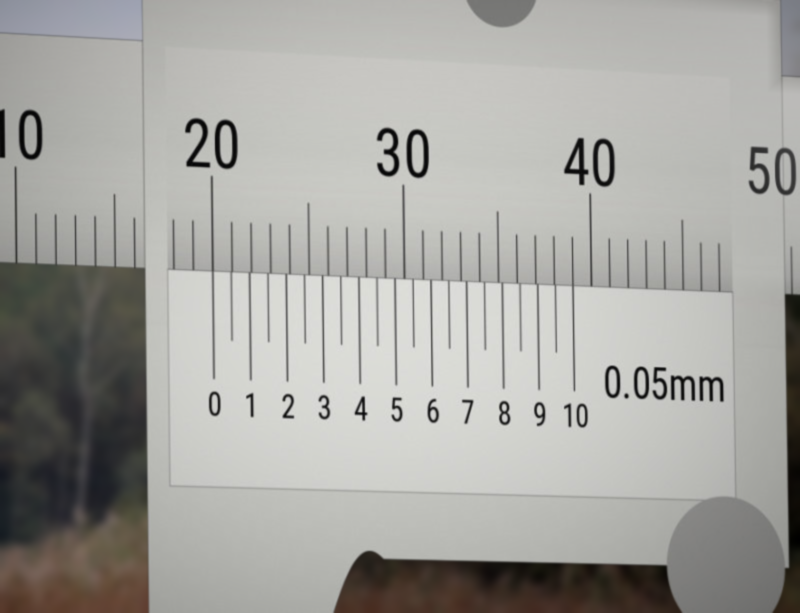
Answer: 20.0 (mm)
